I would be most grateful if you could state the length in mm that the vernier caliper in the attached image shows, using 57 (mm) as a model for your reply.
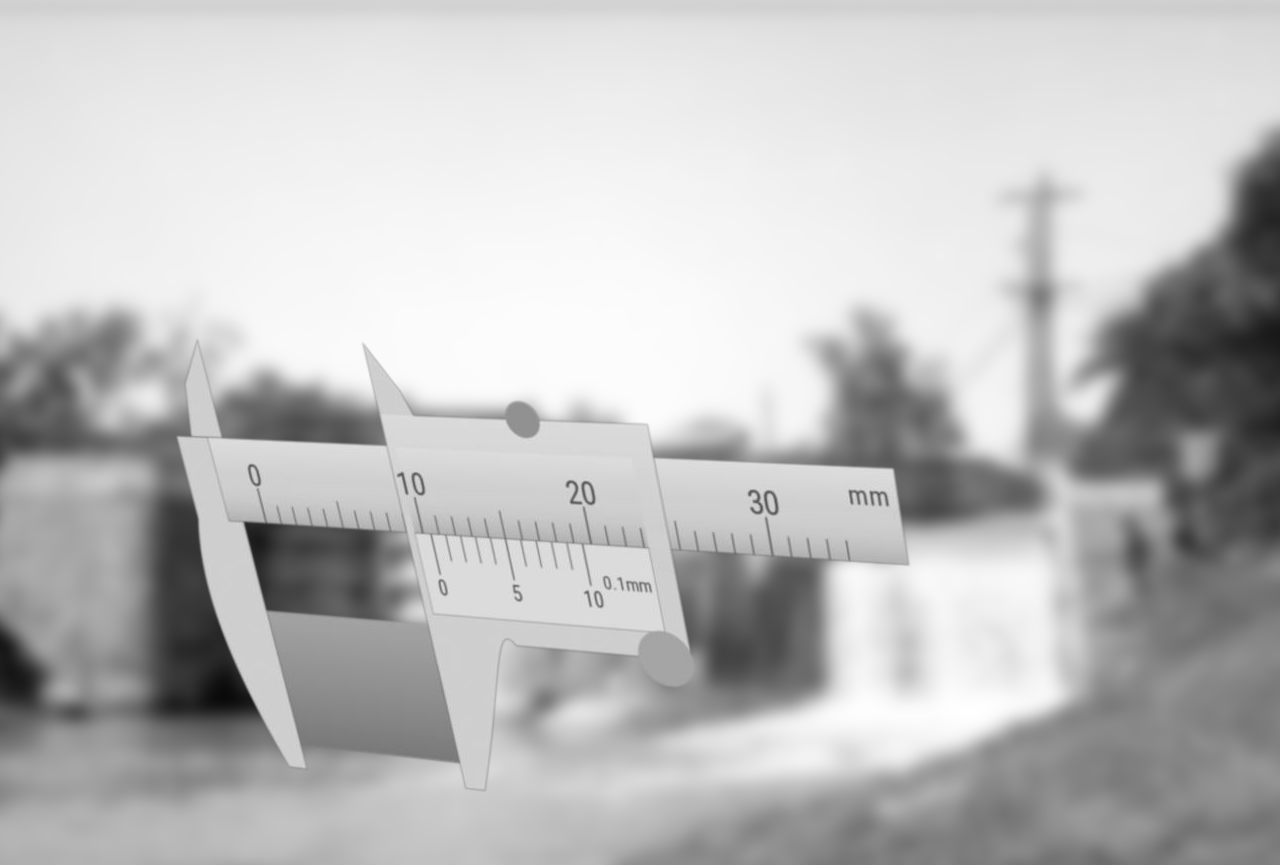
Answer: 10.5 (mm)
